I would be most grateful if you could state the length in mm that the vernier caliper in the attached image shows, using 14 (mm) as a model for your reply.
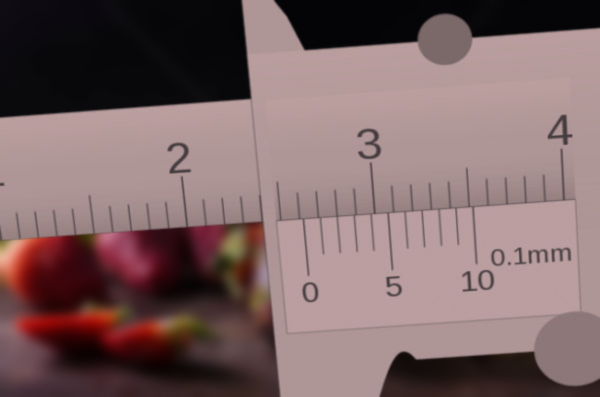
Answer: 26.2 (mm)
